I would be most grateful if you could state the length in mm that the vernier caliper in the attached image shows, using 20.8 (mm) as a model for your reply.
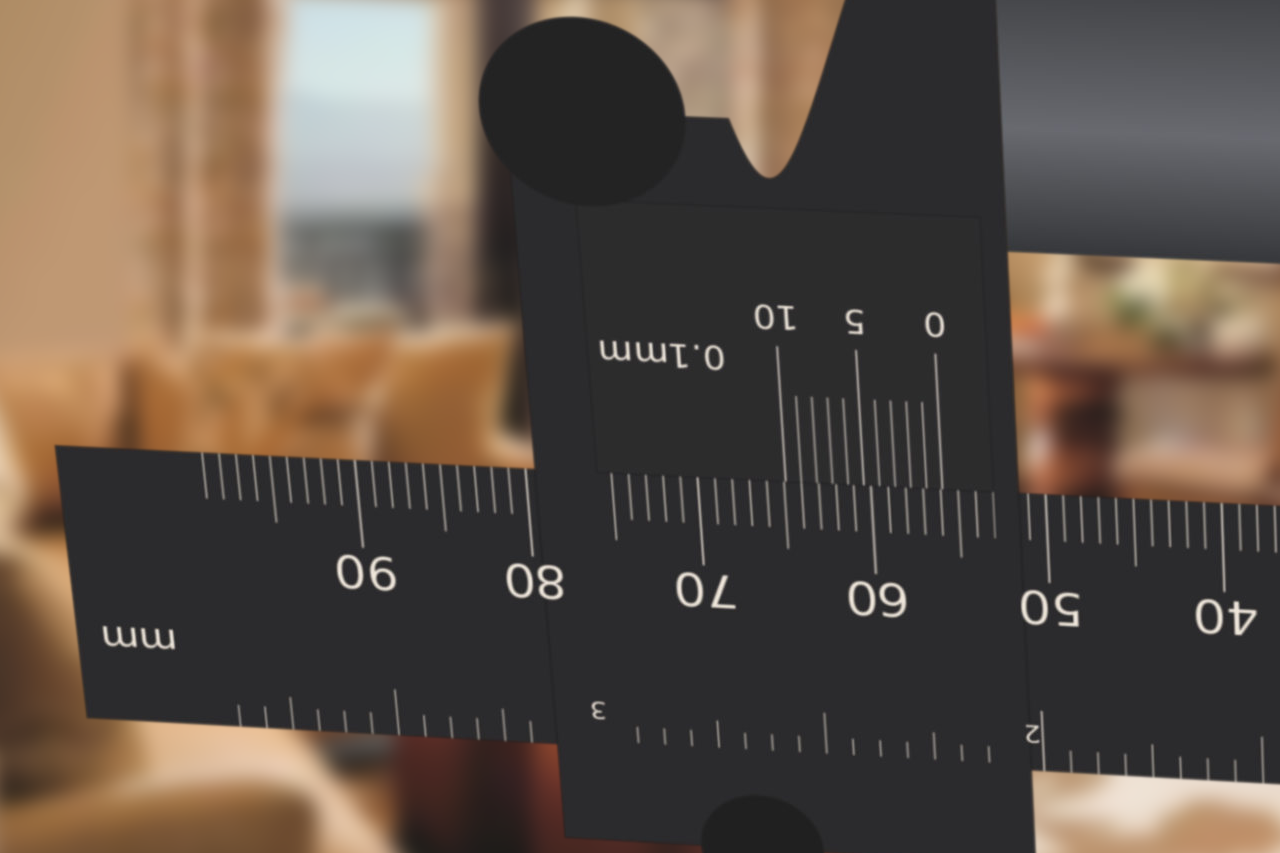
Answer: 55.9 (mm)
